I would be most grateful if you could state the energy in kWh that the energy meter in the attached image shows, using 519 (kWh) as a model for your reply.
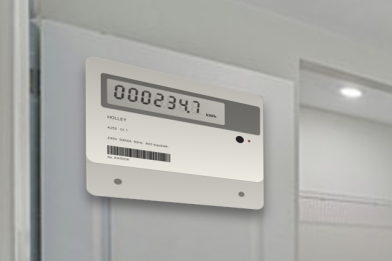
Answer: 234.7 (kWh)
